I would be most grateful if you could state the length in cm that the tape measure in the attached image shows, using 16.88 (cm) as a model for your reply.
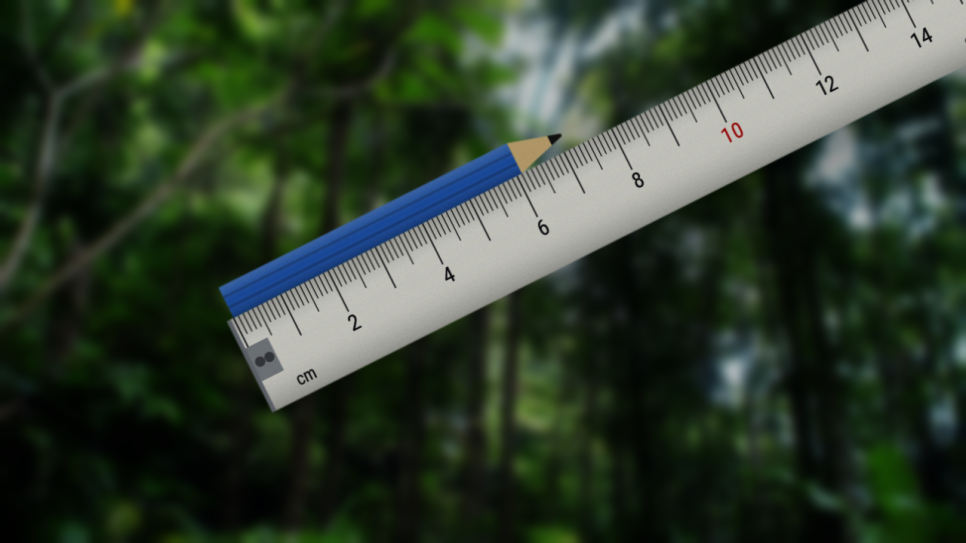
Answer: 7.1 (cm)
